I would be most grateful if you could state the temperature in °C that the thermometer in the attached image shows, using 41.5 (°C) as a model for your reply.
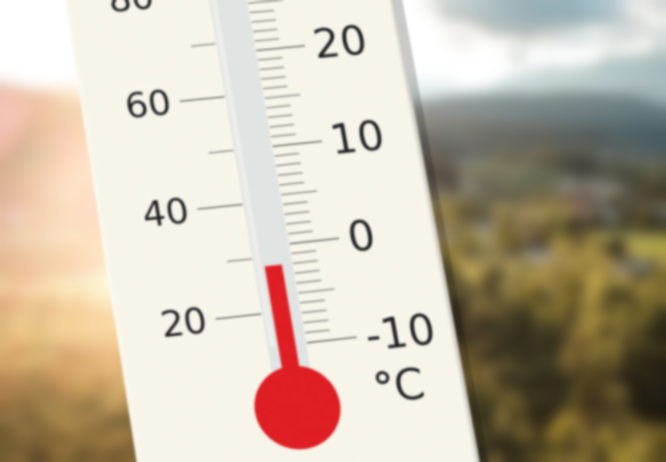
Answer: -2 (°C)
